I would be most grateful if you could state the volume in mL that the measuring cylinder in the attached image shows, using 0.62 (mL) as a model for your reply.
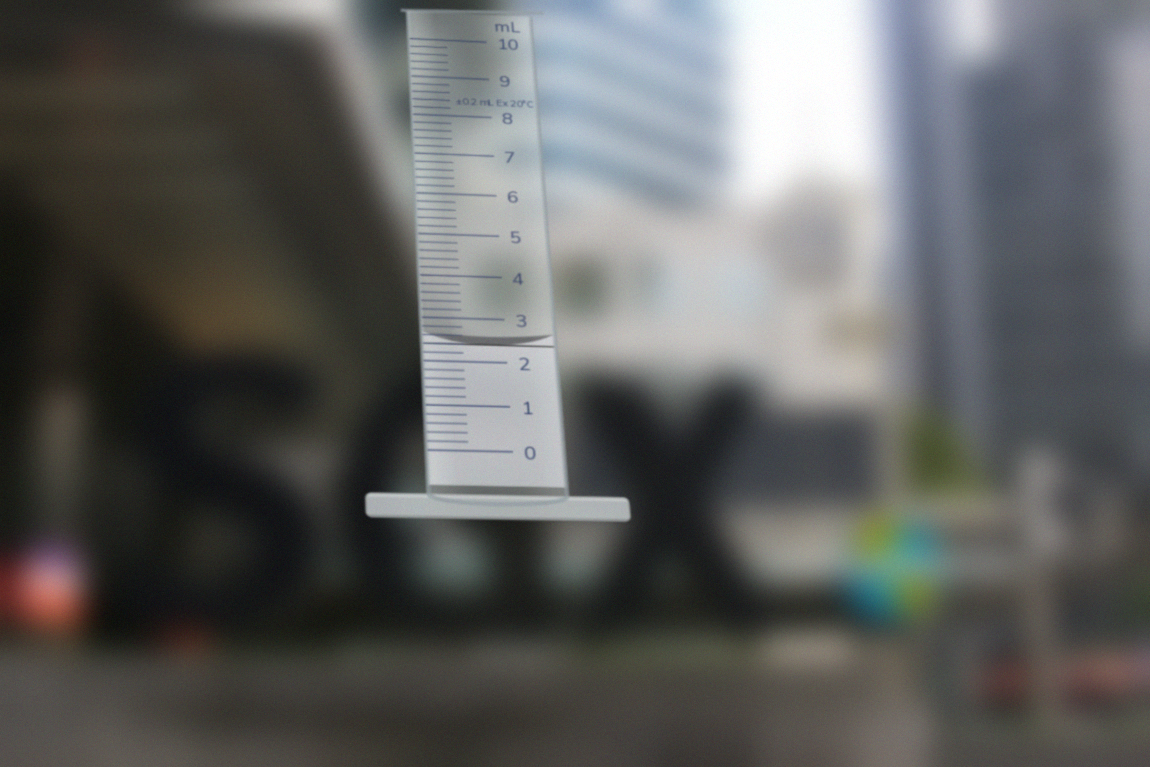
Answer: 2.4 (mL)
